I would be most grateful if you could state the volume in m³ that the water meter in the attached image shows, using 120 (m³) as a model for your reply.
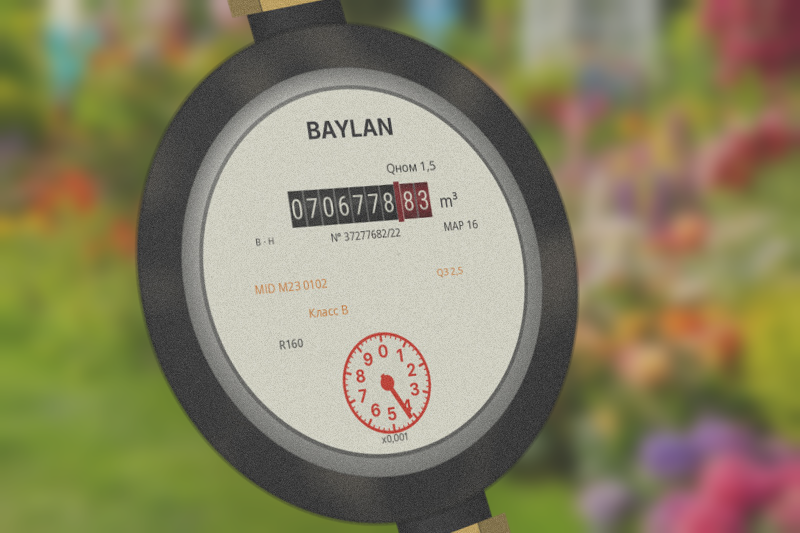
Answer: 706778.834 (m³)
